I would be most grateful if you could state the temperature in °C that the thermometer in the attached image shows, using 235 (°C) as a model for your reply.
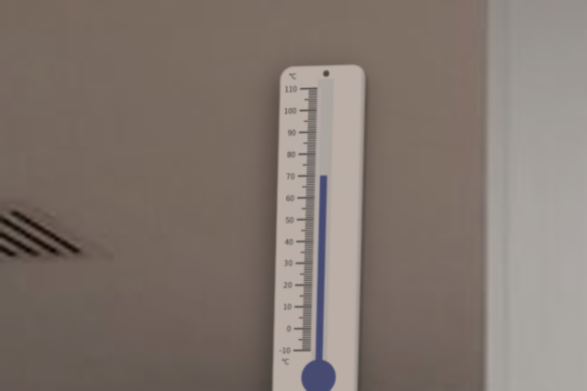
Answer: 70 (°C)
